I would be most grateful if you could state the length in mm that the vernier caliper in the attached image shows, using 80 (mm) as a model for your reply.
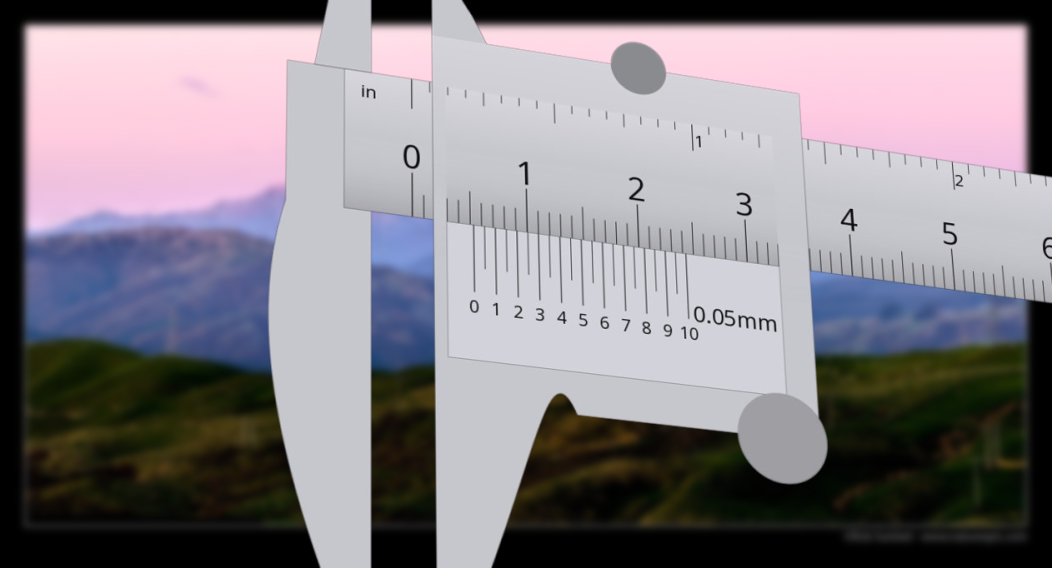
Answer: 5.3 (mm)
